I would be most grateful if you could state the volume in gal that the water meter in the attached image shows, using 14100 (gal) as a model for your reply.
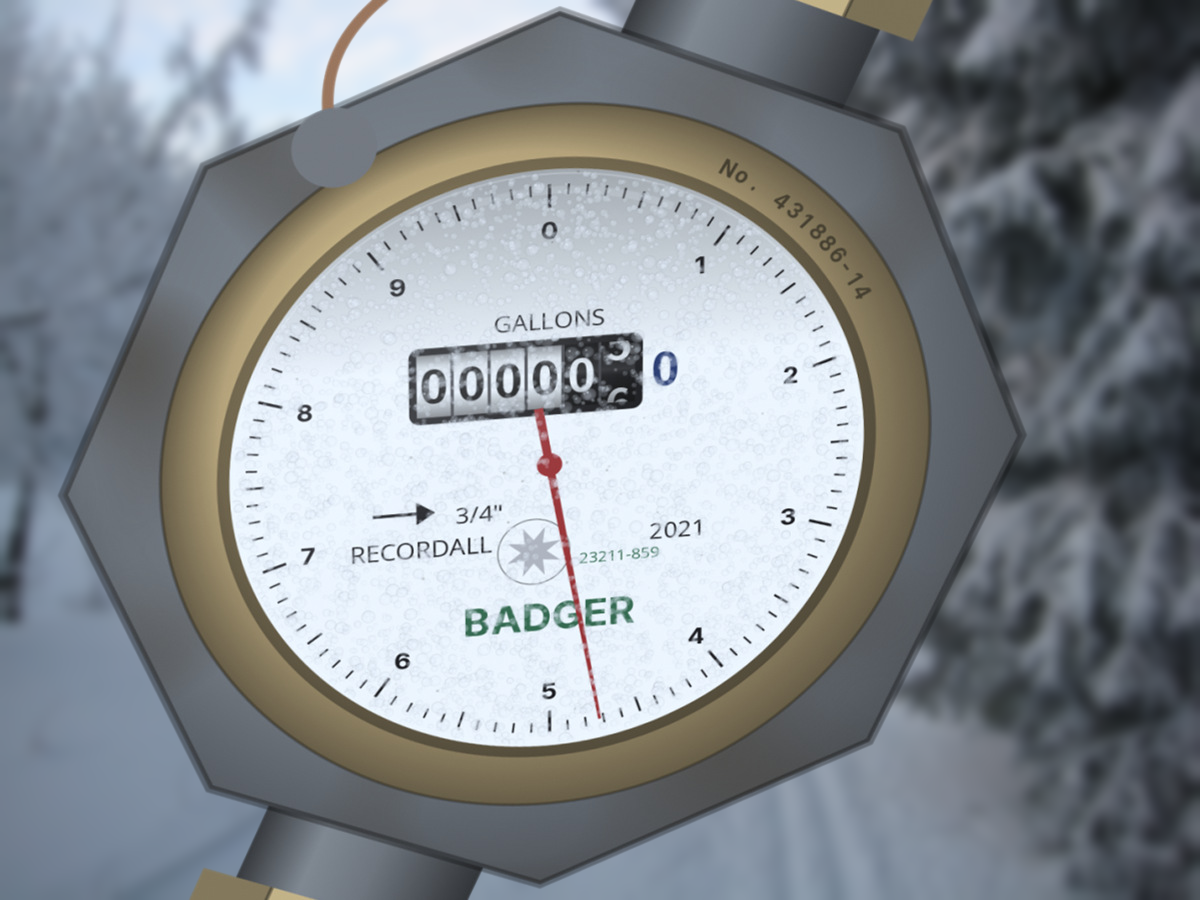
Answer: 54.7 (gal)
